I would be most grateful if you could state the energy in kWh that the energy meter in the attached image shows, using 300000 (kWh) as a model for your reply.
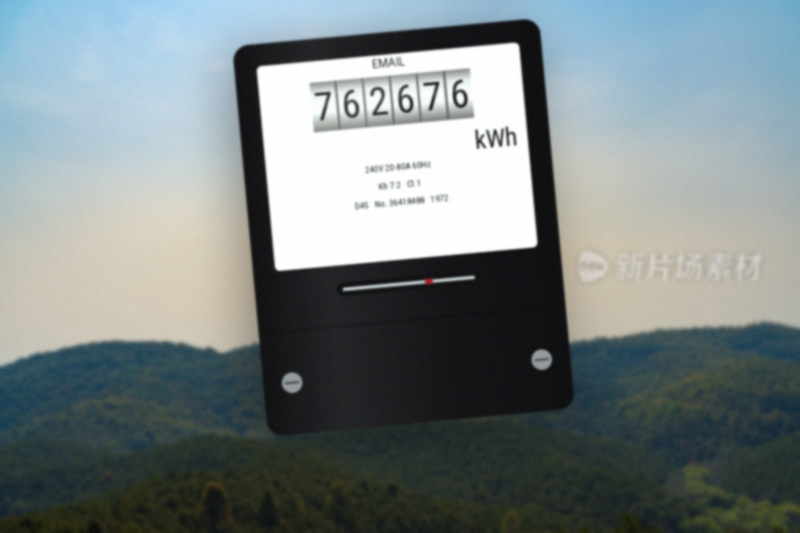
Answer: 762676 (kWh)
